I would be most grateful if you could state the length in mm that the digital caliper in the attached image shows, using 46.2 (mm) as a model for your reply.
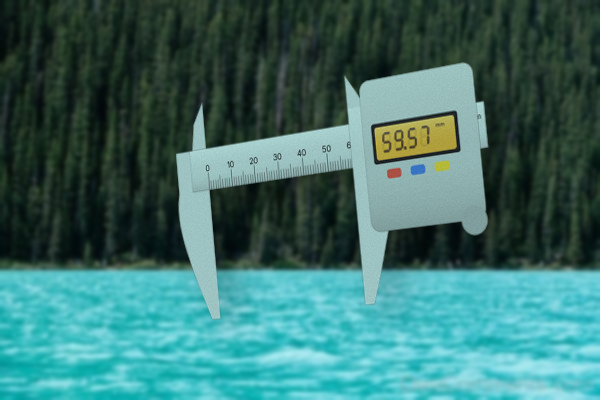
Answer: 59.57 (mm)
